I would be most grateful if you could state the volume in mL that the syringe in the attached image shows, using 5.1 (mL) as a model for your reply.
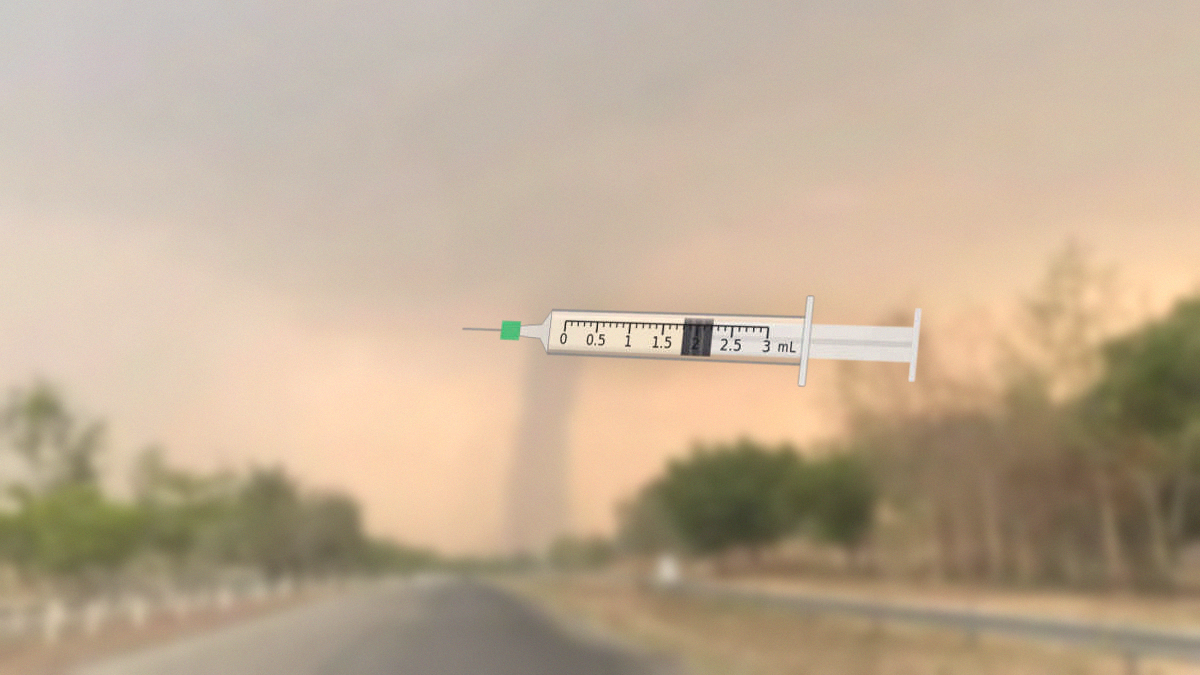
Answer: 1.8 (mL)
